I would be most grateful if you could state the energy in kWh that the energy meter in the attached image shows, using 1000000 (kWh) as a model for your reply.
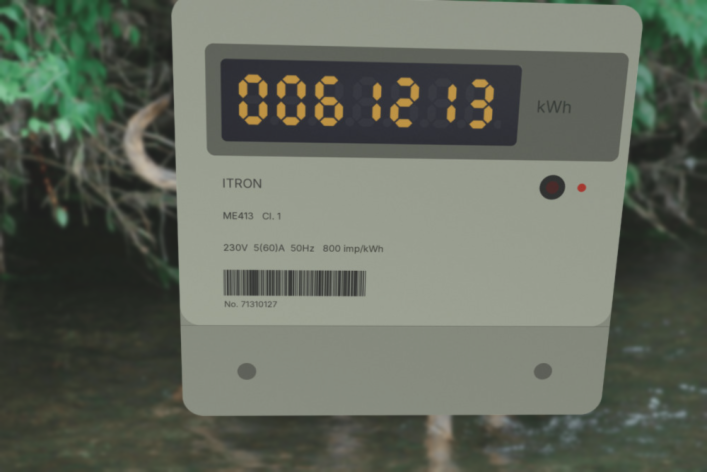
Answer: 61213 (kWh)
